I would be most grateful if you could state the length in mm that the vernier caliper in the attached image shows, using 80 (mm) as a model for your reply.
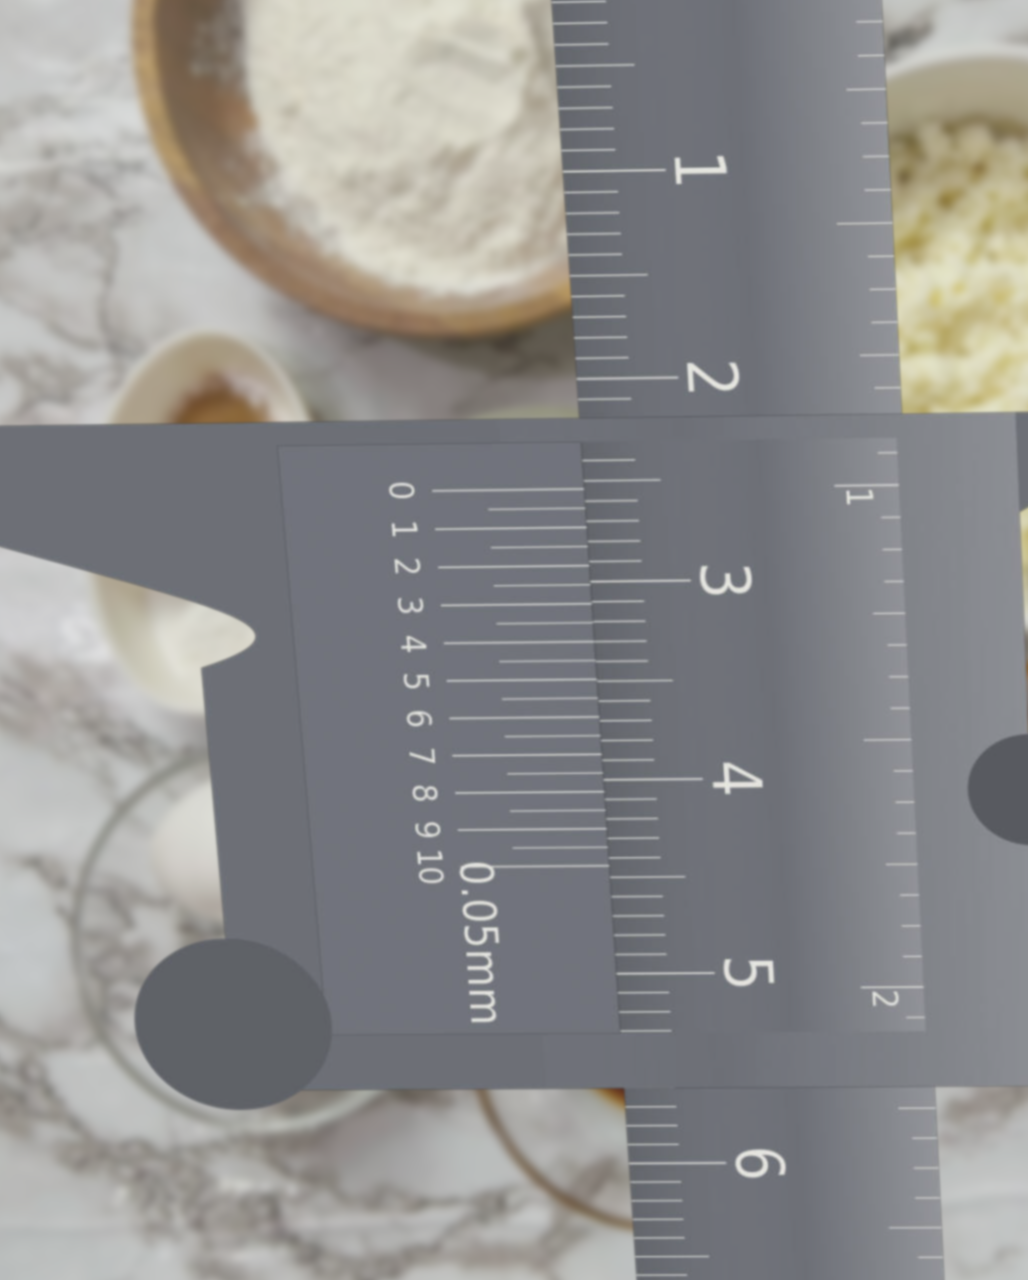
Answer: 25.4 (mm)
